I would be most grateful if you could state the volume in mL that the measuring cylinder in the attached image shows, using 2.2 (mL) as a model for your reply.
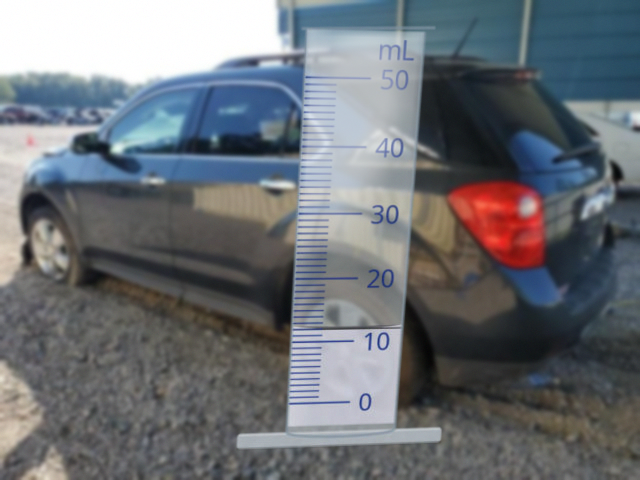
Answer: 12 (mL)
